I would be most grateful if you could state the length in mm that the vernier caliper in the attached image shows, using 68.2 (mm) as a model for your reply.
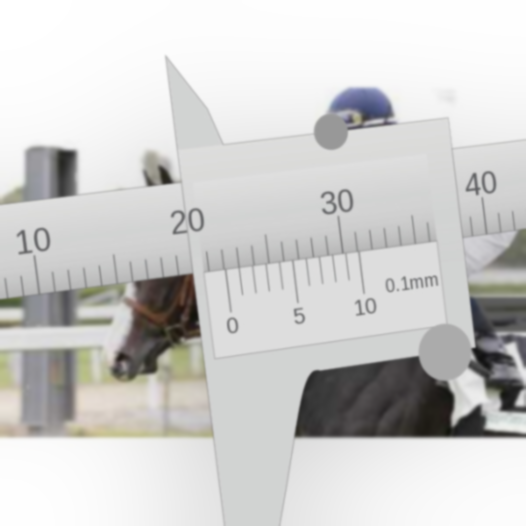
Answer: 22.1 (mm)
